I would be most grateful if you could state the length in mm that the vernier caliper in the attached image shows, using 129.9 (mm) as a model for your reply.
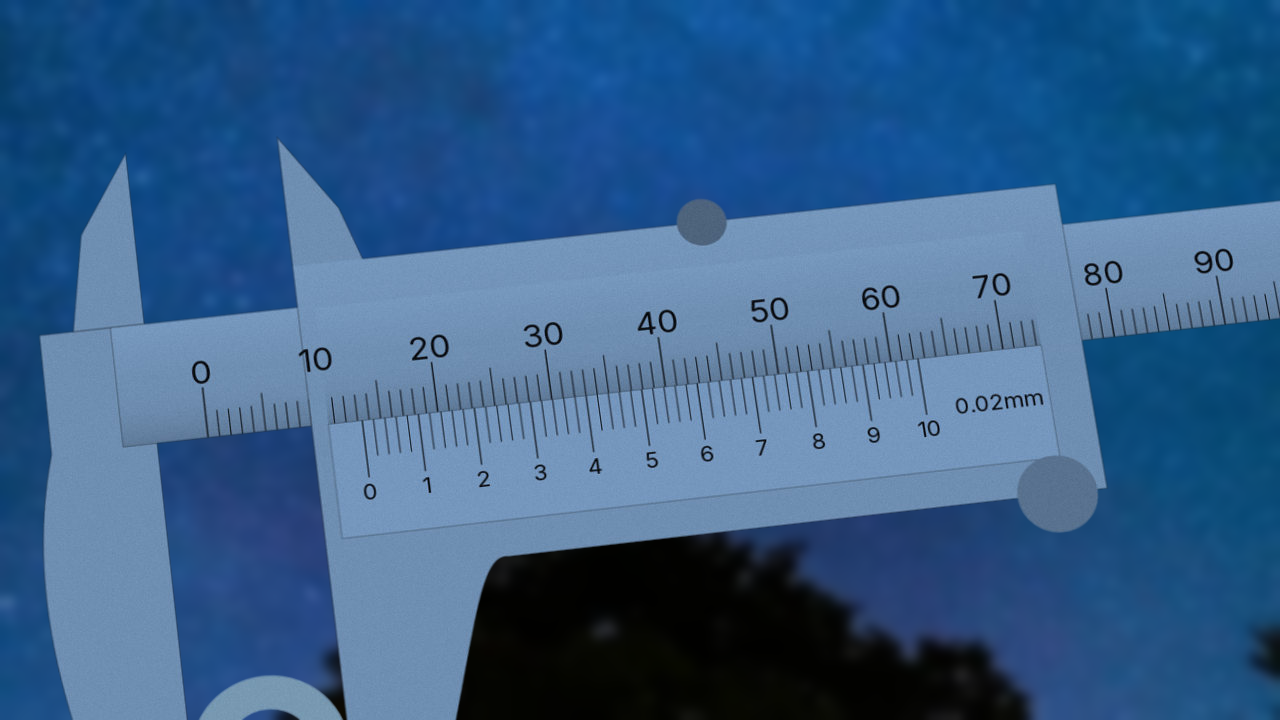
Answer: 13.4 (mm)
